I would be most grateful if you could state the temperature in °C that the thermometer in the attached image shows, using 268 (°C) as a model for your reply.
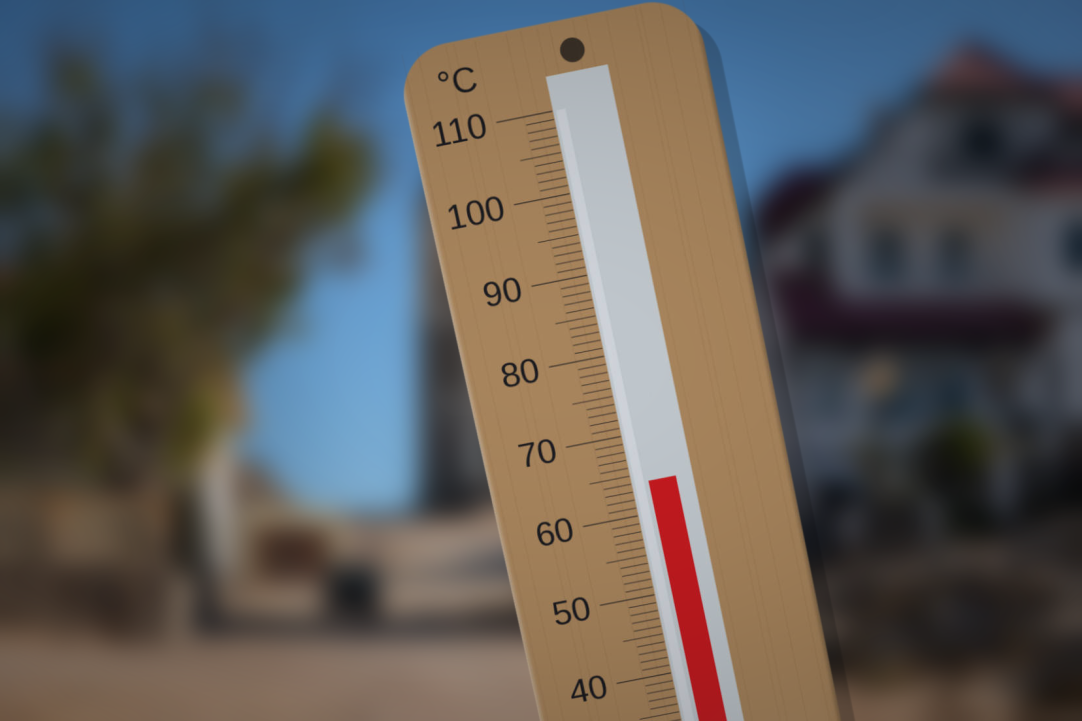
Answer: 64 (°C)
